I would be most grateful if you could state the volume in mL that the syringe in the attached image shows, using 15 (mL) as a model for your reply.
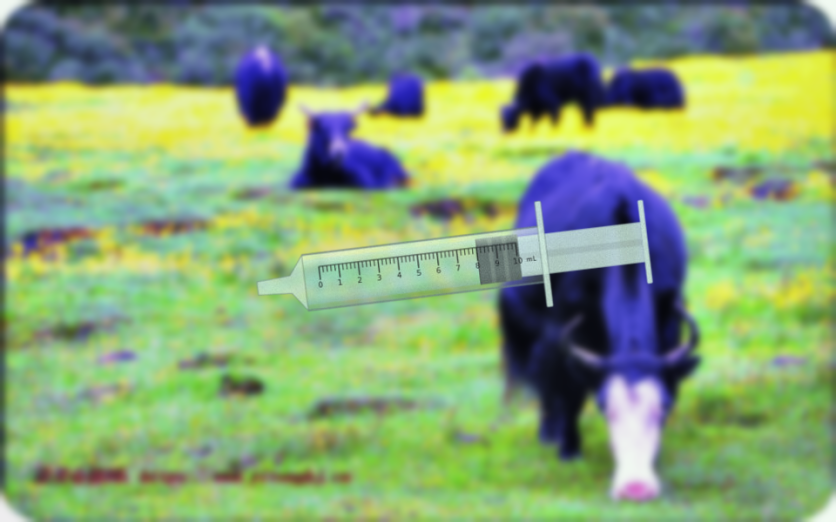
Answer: 8 (mL)
